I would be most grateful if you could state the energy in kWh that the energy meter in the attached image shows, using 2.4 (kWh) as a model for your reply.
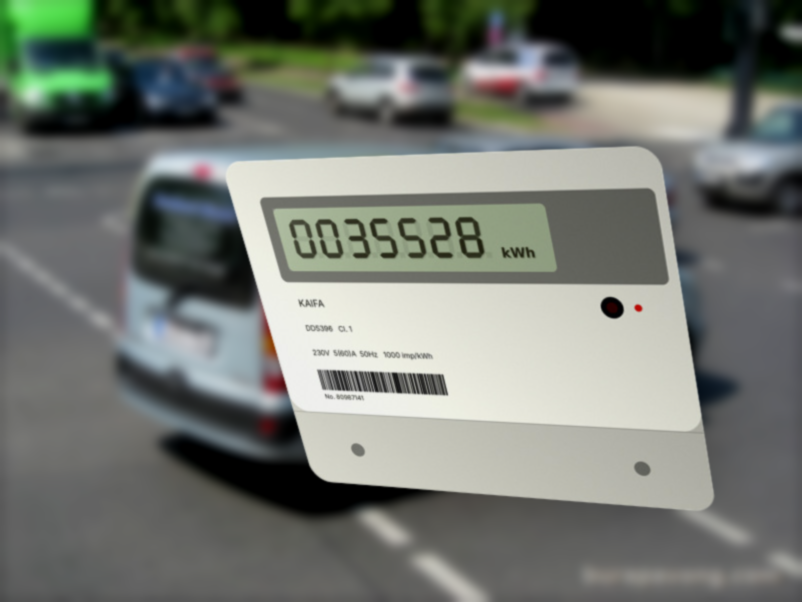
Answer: 35528 (kWh)
